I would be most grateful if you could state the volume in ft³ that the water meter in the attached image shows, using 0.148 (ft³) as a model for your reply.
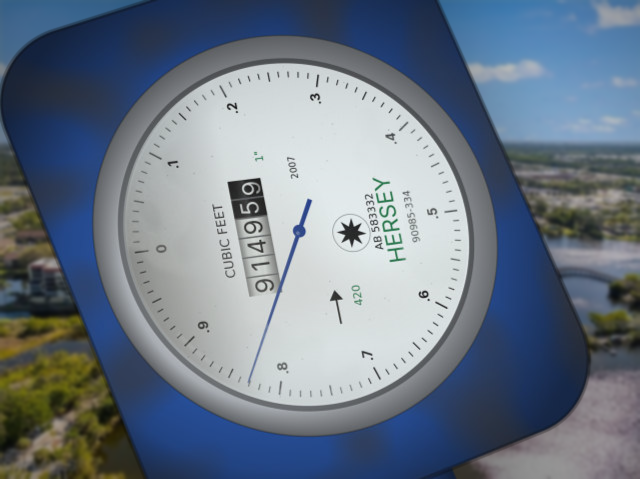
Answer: 914958.83 (ft³)
